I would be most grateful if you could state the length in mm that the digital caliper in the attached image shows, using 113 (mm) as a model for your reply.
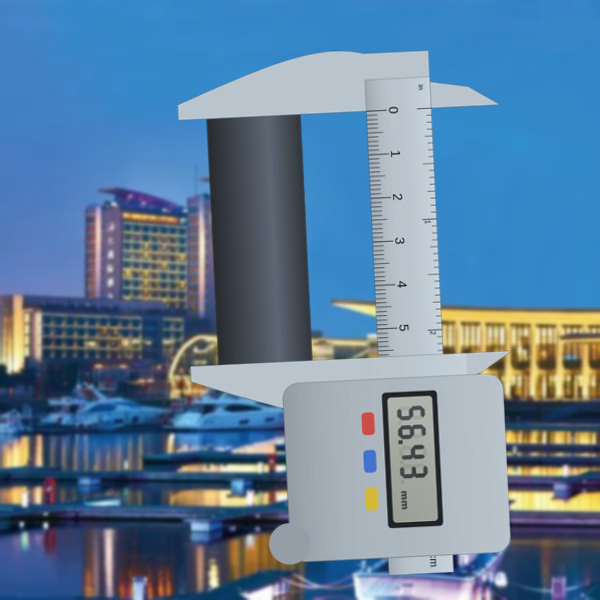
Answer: 56.43 (mm)
